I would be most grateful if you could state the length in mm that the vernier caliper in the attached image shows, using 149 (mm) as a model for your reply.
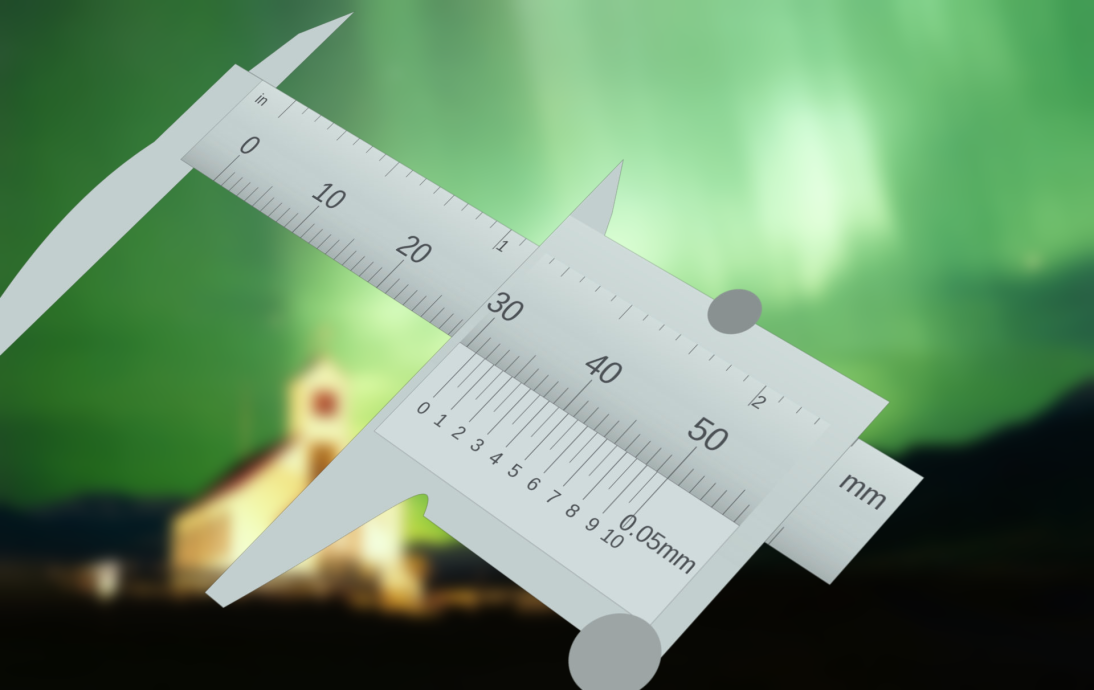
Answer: 31.0 (mm)
